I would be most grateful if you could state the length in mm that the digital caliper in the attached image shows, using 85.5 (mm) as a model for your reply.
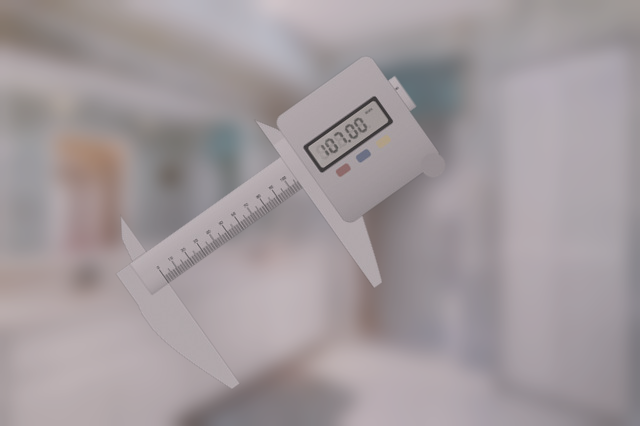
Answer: 107.00 (mm)
